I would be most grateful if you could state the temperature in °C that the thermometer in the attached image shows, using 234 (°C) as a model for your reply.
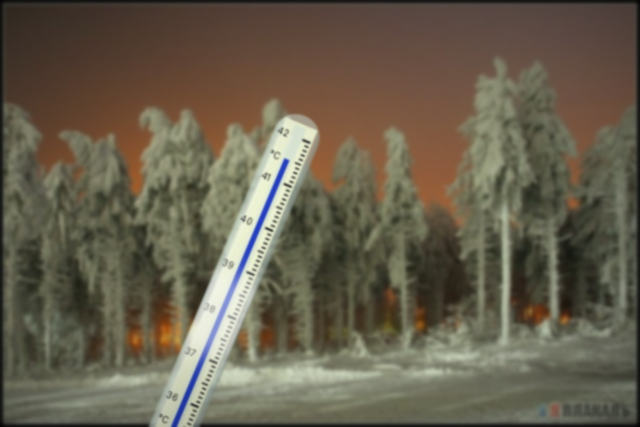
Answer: 41.5 (°C)
